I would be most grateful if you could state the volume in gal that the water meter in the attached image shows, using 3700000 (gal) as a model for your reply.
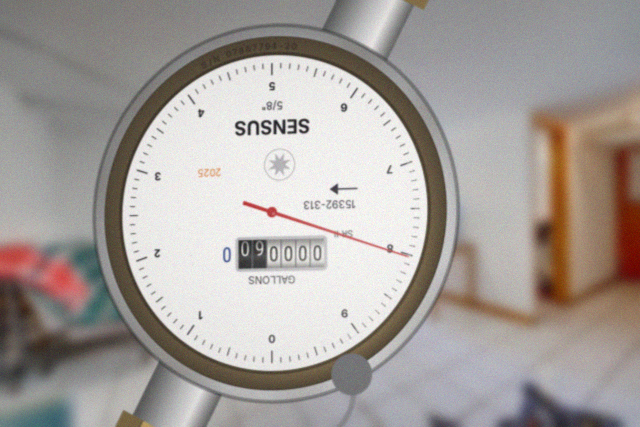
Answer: 598.0 (gal)
